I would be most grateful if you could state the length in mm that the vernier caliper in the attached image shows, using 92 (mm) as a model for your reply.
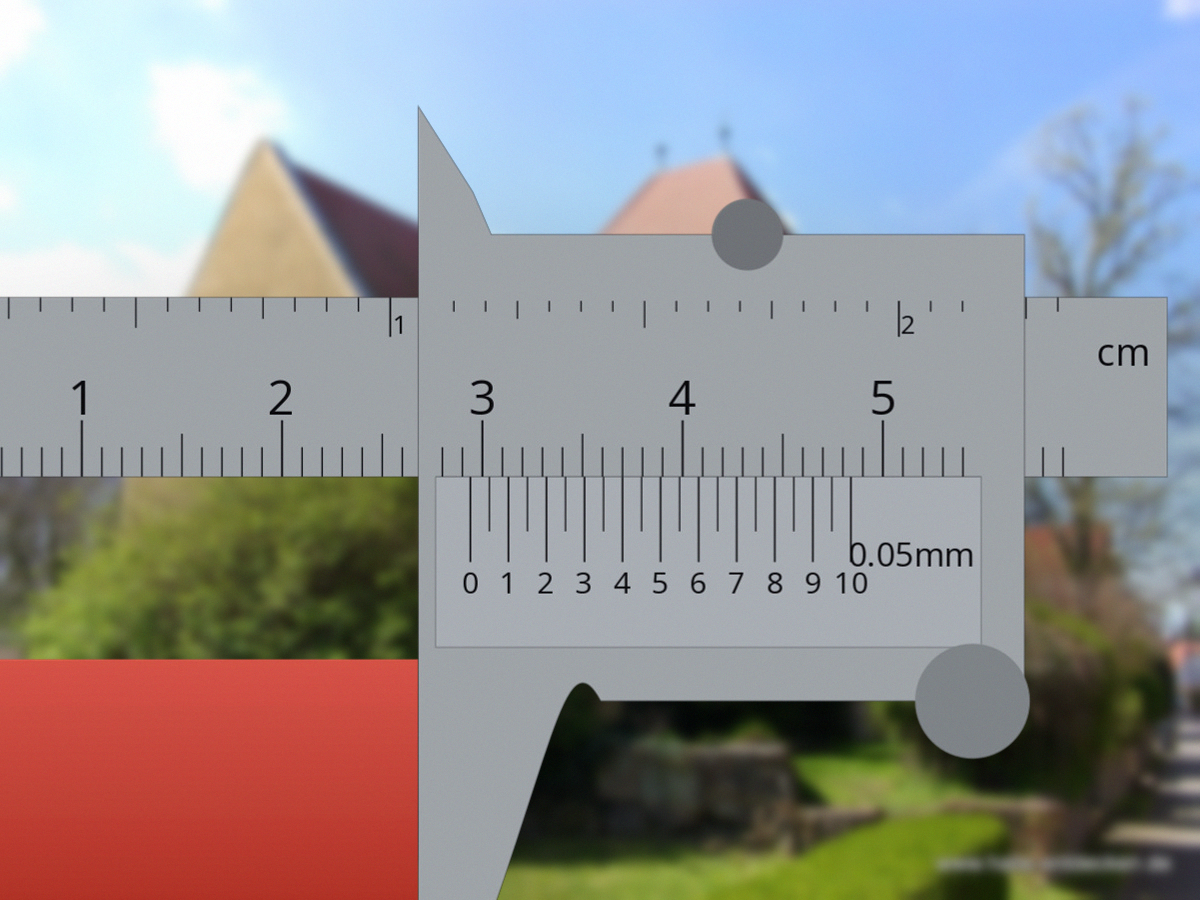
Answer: 29.4 (mm)
